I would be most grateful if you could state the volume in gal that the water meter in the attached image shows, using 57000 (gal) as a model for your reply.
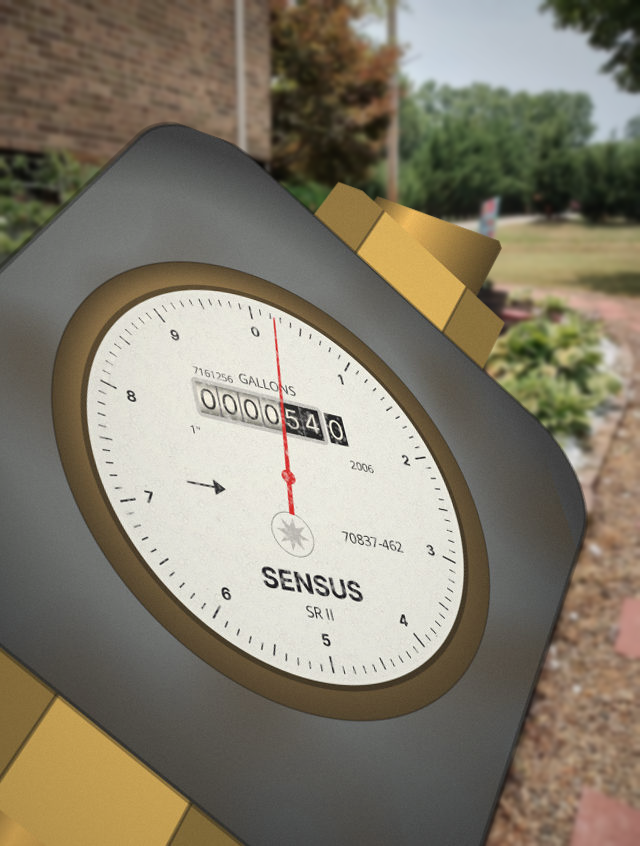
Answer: 540.2 (gal)
